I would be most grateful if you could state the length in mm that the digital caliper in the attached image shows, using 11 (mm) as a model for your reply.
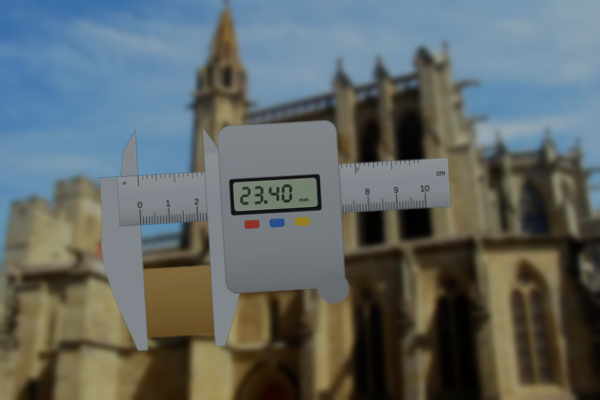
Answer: 23.40 (mm)
